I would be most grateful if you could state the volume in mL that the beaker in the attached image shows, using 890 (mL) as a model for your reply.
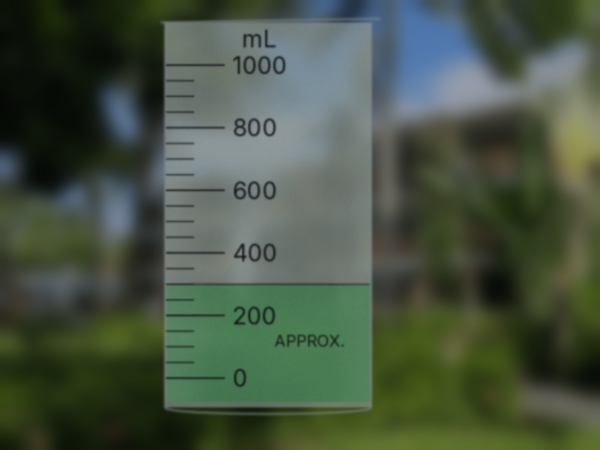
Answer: 300 (mL)
